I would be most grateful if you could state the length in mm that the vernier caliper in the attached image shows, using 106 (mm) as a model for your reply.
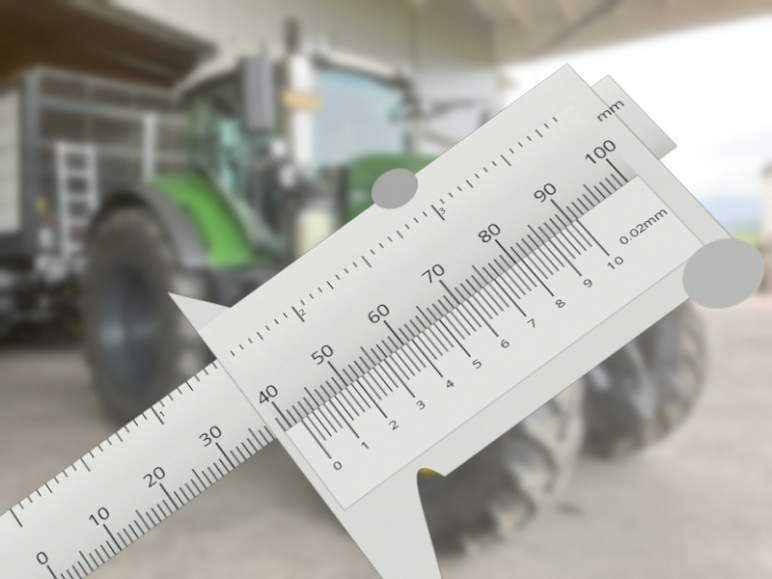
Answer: 41.8 (mm)
